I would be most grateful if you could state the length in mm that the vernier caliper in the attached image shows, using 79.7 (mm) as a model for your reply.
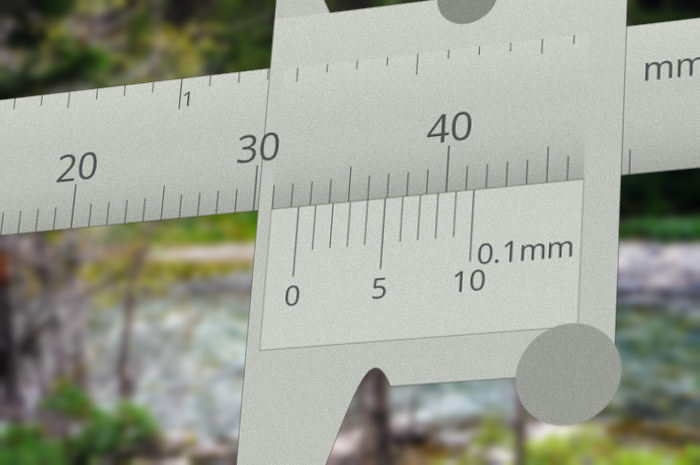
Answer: 32.4 (mm)
